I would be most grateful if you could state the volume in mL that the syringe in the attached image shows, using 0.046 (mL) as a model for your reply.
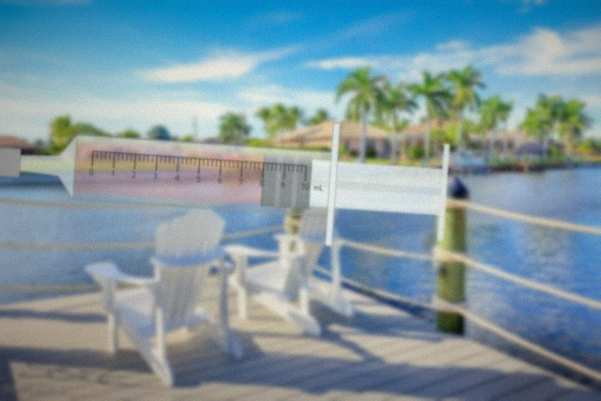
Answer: 8 (mL)
